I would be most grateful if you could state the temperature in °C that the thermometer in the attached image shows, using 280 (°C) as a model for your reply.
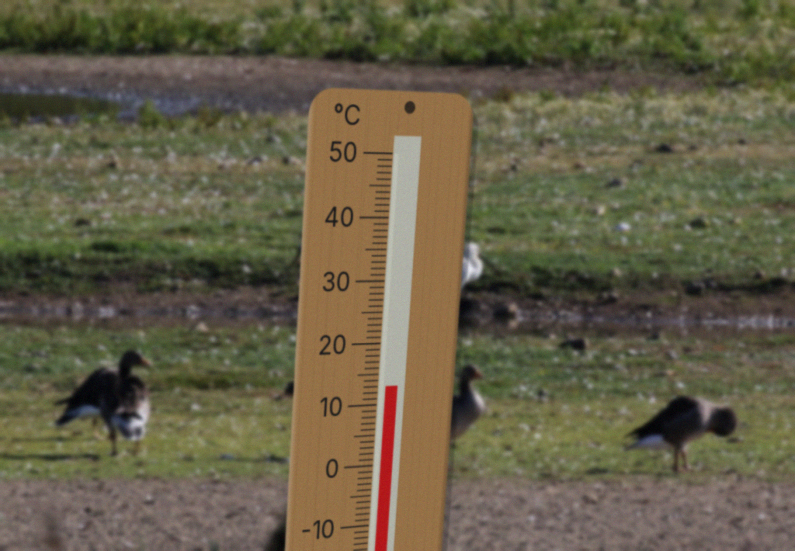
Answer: 13 (°C)
